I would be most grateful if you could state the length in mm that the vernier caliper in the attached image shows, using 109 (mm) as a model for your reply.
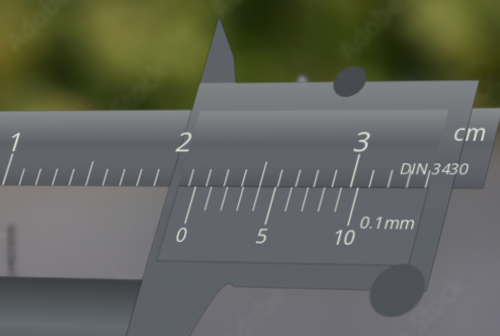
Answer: 21.4 (mm)
